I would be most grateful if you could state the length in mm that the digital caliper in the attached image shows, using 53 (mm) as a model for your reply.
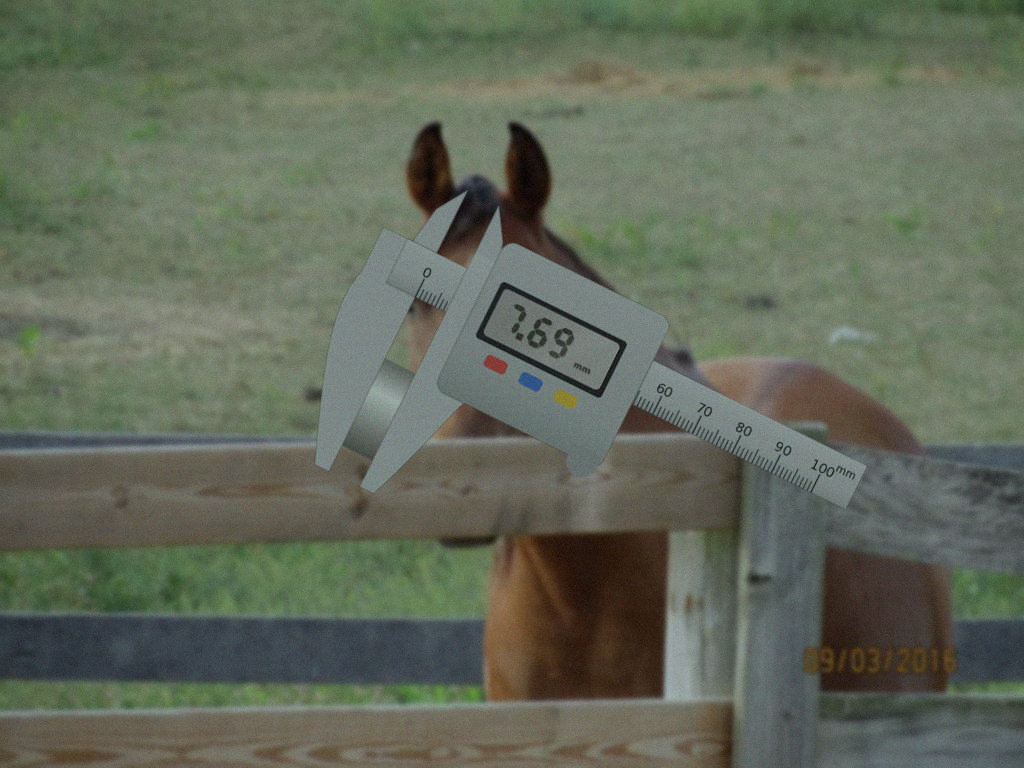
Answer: 7.69 (mm)
